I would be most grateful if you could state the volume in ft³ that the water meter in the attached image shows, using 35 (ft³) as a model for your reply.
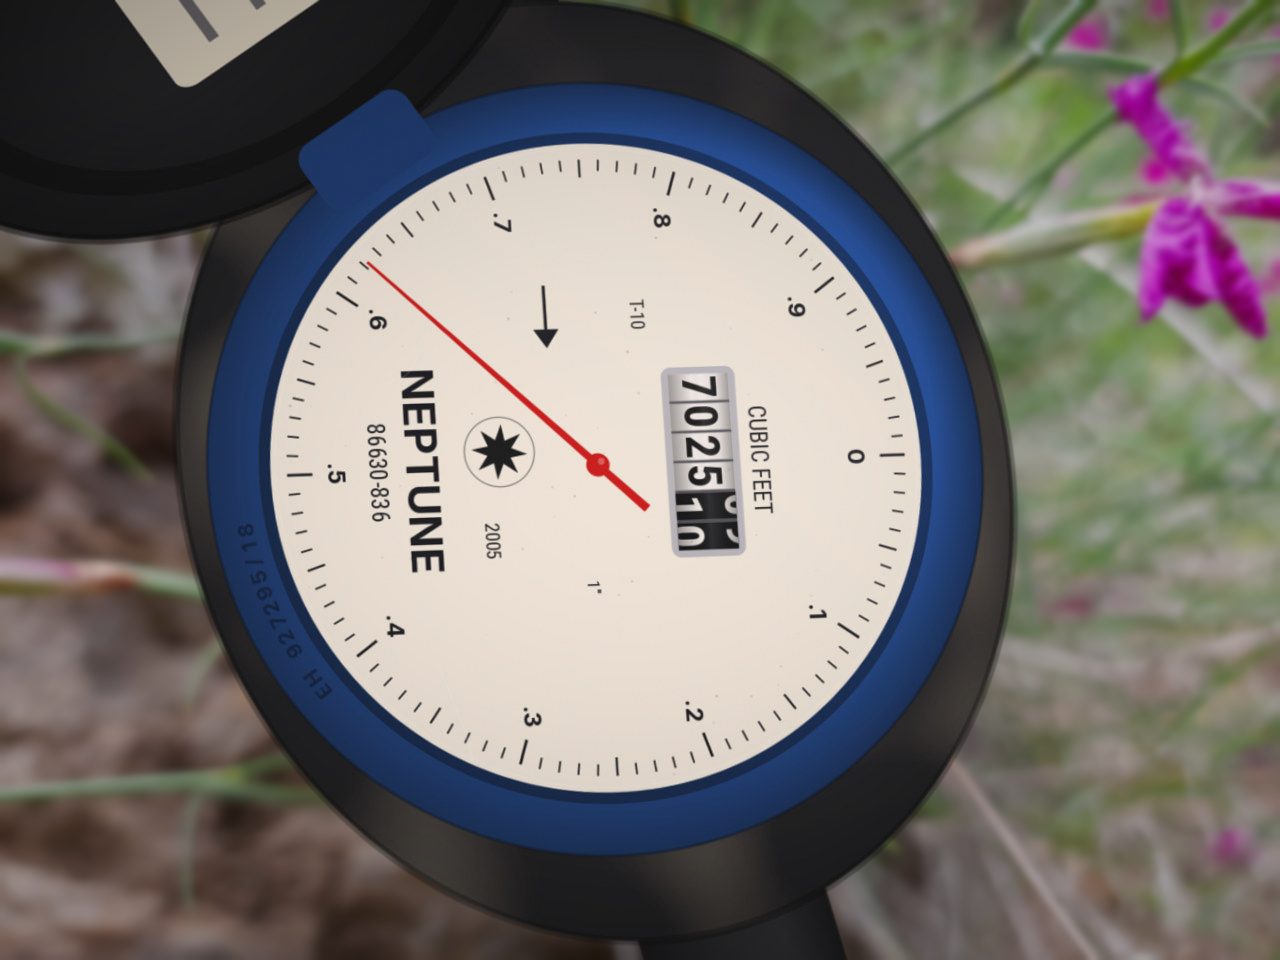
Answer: 702509.62 (ft³)
